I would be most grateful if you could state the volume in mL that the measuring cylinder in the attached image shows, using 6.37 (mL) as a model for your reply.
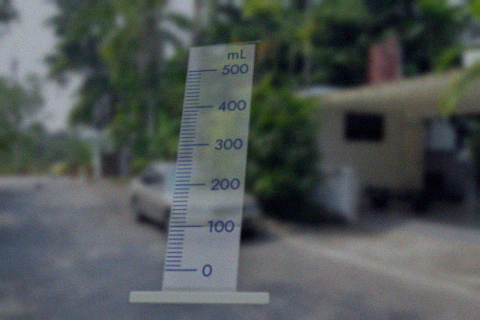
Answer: 100 (mL)
